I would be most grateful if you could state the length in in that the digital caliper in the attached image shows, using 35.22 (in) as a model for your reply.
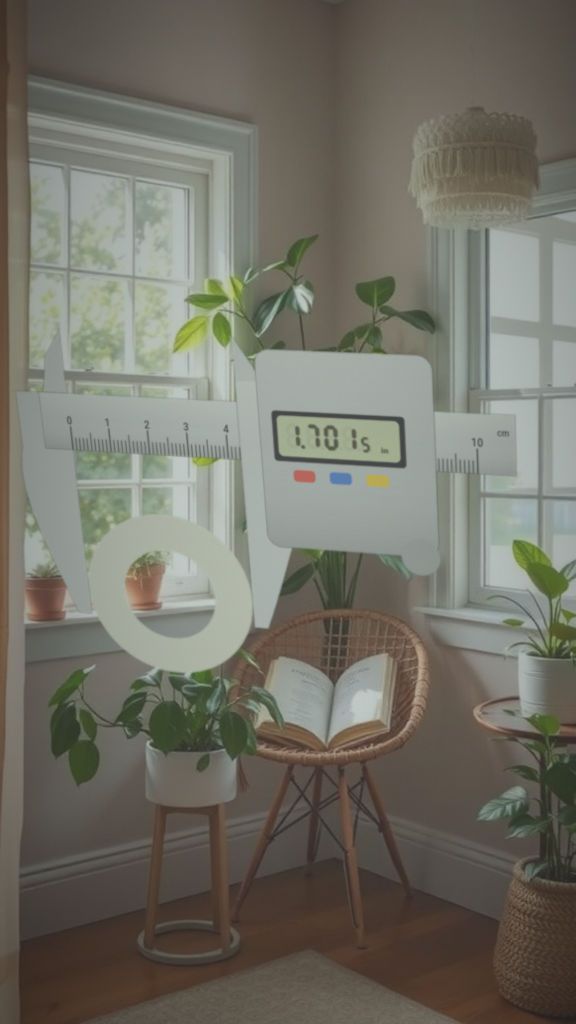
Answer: 1.7015 (in)
